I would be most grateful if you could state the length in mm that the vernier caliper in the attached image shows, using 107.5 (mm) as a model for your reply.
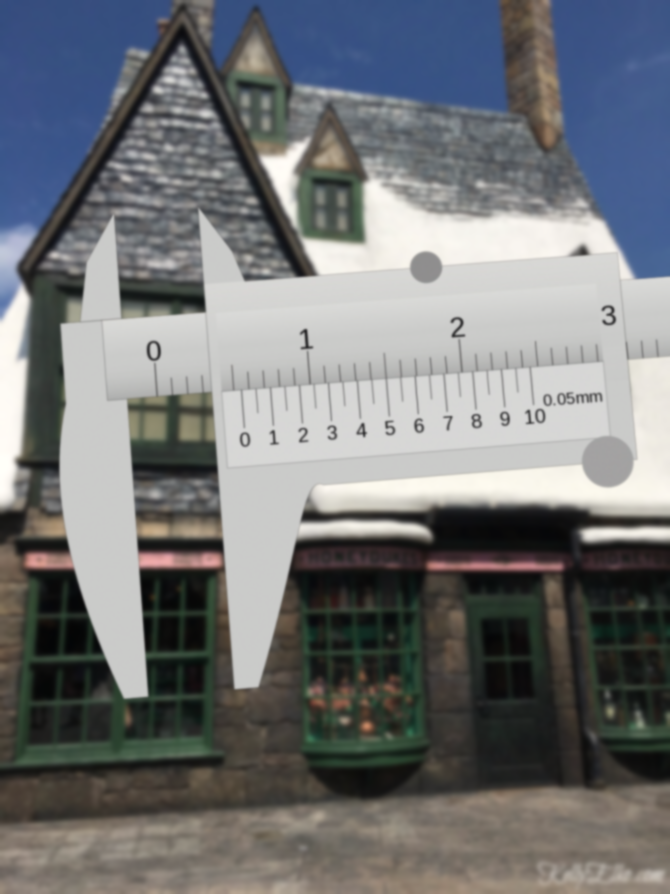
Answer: 5.5 (mm)
